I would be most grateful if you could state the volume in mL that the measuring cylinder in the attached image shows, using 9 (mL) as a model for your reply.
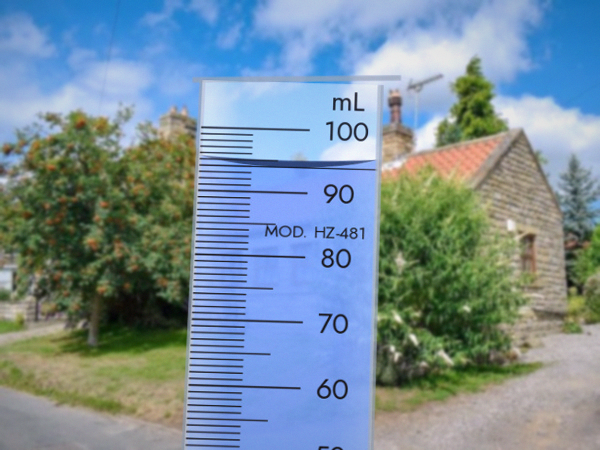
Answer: 94 (mL)
